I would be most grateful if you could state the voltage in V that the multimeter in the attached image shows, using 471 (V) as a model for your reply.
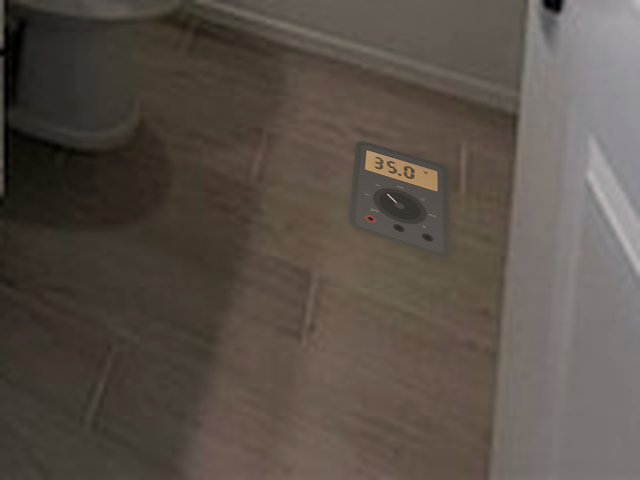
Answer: 35.0 (V)
